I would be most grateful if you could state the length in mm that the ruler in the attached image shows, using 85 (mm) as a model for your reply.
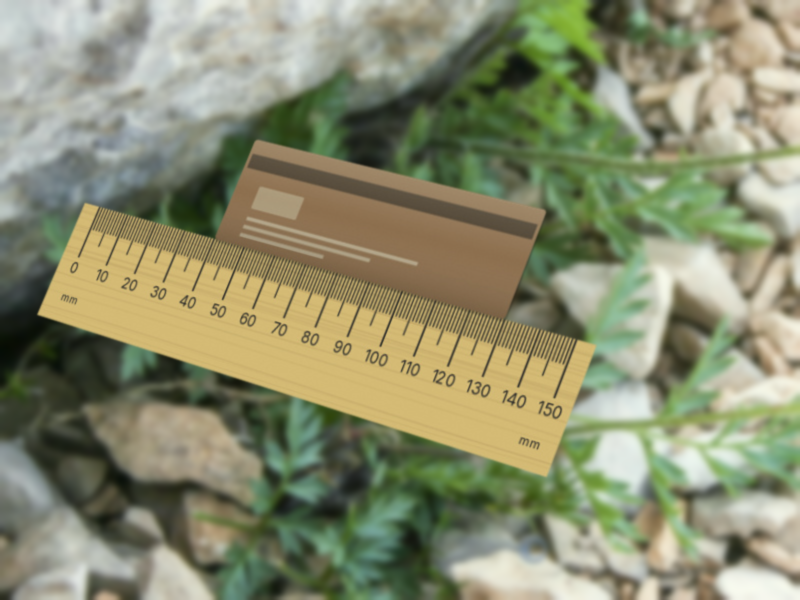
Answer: 90 (mm)
